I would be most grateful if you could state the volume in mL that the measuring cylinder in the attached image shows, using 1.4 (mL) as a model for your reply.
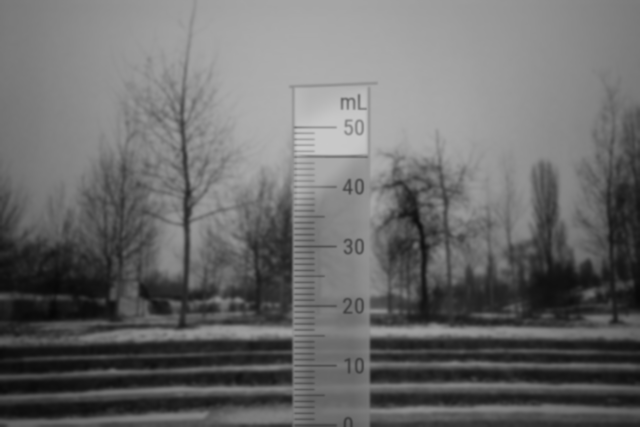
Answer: 45 (mL)
